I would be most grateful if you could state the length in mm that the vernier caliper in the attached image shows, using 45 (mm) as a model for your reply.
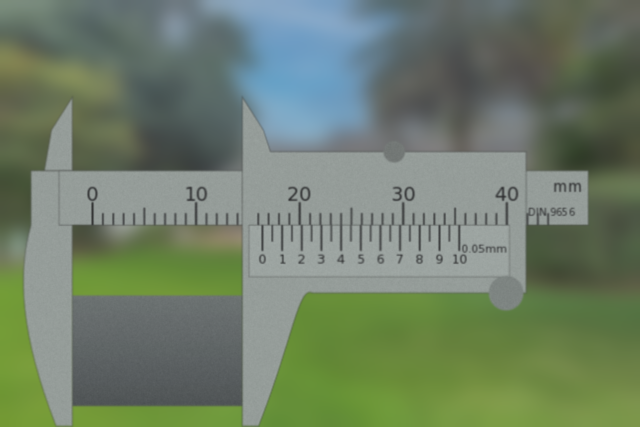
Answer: 16.4 (mm)
